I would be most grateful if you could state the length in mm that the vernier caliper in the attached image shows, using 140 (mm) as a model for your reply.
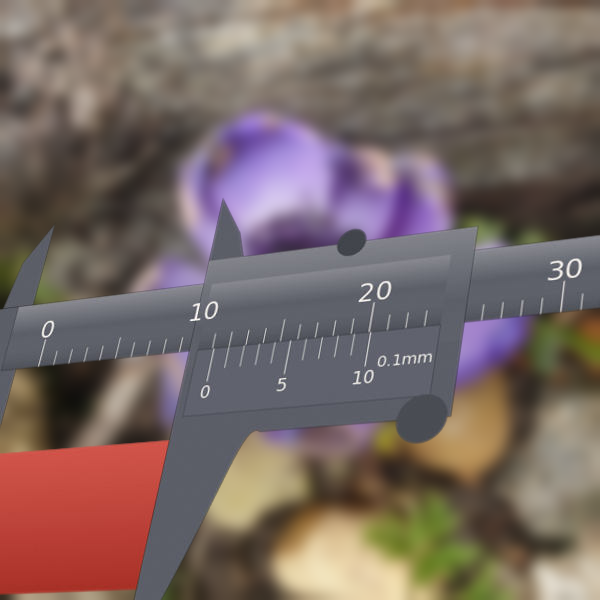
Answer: 11.1 (mm)
